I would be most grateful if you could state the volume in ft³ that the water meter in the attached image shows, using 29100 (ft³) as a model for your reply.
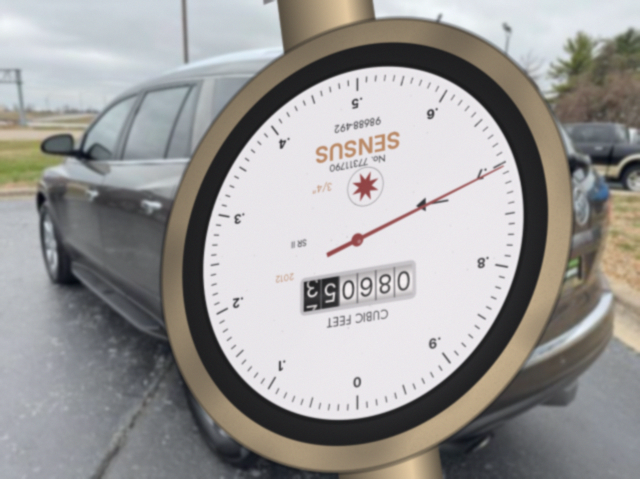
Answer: 86052.70 (ft³)
